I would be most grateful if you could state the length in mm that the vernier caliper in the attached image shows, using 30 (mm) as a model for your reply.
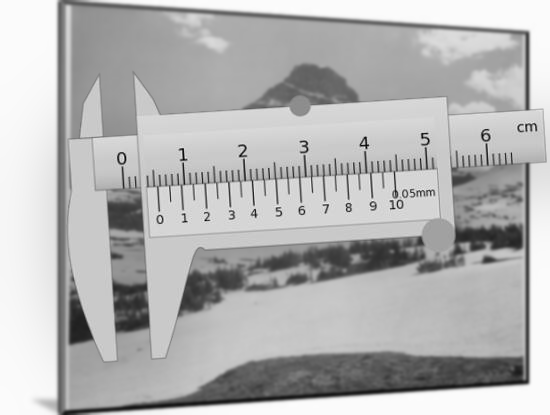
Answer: 5.6 (mm)
